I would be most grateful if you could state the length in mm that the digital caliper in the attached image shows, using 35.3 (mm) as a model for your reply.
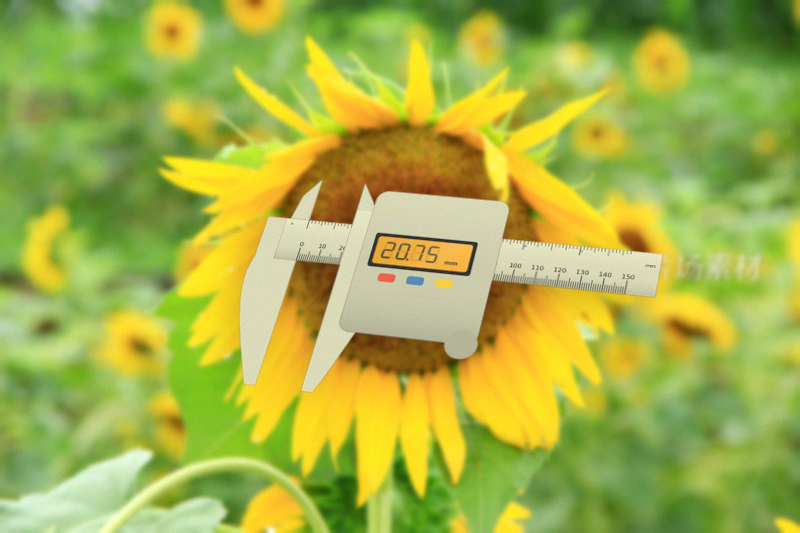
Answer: 20.75 (mm)
